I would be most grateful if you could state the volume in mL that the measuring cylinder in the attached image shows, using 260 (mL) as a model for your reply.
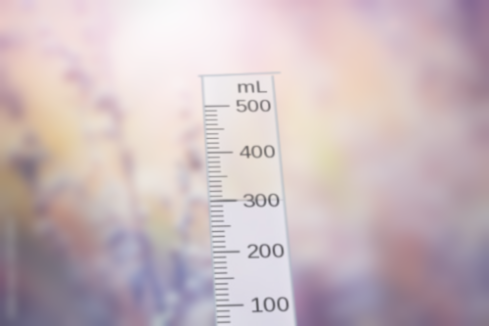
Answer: 300 (mL)
